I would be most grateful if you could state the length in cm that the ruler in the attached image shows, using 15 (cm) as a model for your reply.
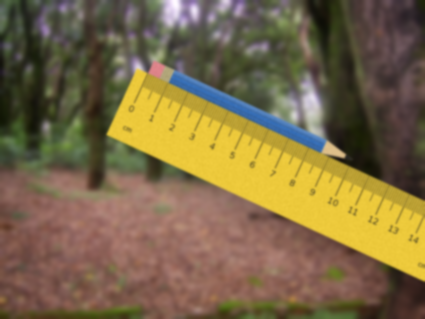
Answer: 10 (cm)
